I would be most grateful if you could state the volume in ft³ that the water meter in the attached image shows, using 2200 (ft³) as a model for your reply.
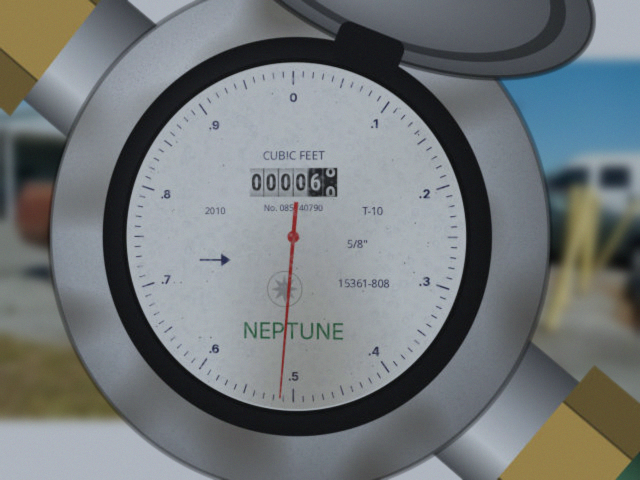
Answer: 68.51 (ft³)
